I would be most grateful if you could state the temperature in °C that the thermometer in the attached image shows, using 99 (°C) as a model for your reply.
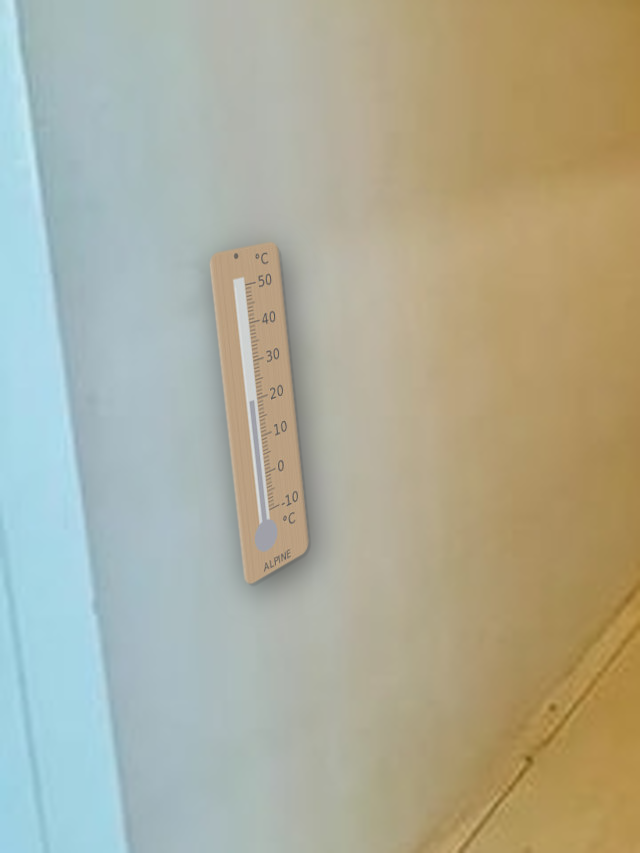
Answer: 20 (°C)
